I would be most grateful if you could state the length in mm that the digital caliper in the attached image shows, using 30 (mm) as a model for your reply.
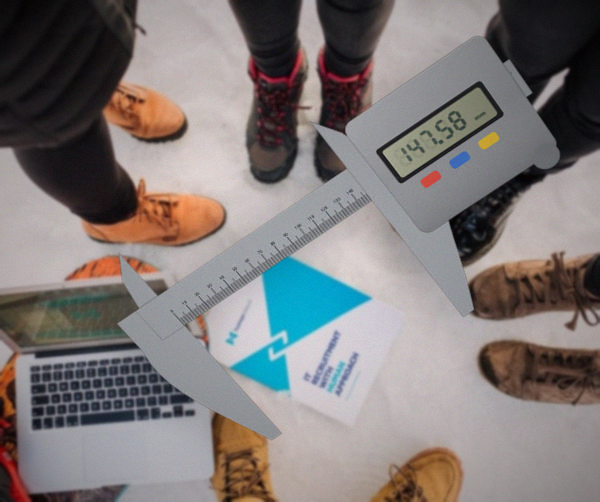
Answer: 147.58 (mm)
